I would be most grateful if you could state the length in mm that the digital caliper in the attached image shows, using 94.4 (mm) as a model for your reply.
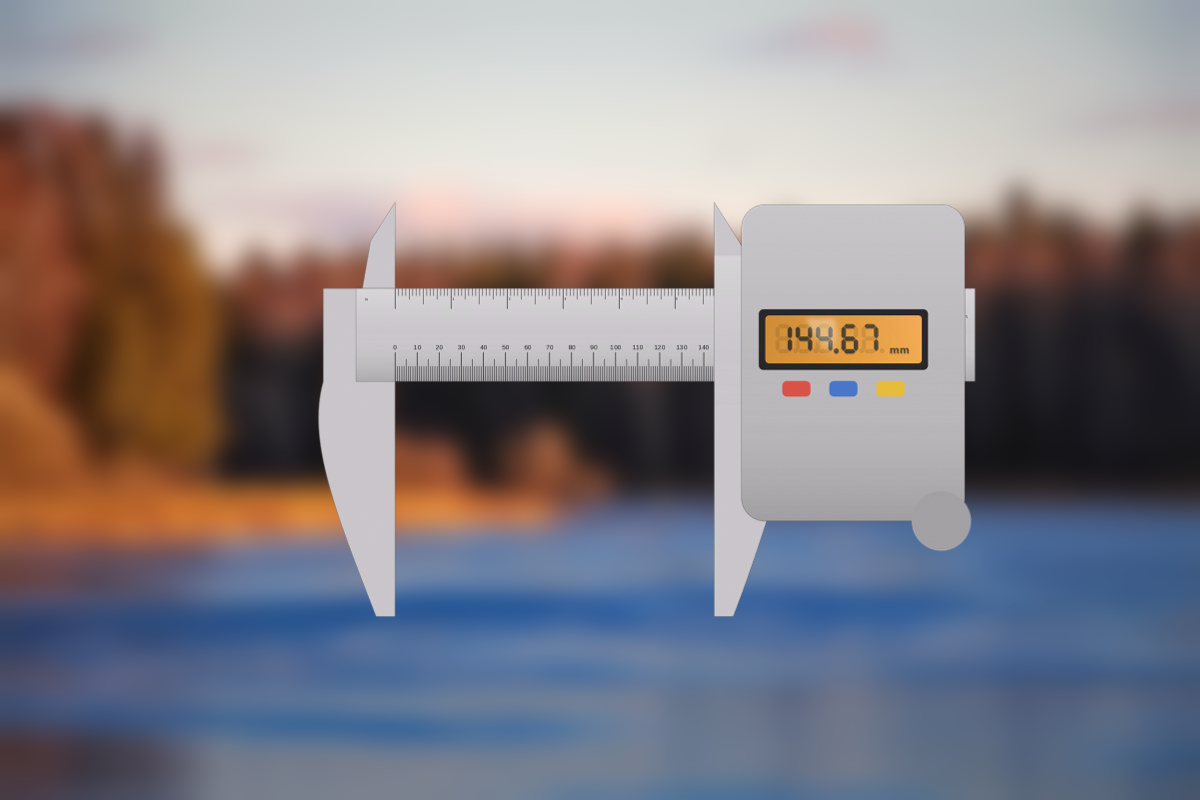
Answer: 144.67 (mm)
